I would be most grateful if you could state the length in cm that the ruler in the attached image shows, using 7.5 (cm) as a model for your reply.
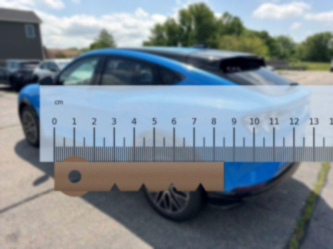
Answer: 8.5 (cm)
